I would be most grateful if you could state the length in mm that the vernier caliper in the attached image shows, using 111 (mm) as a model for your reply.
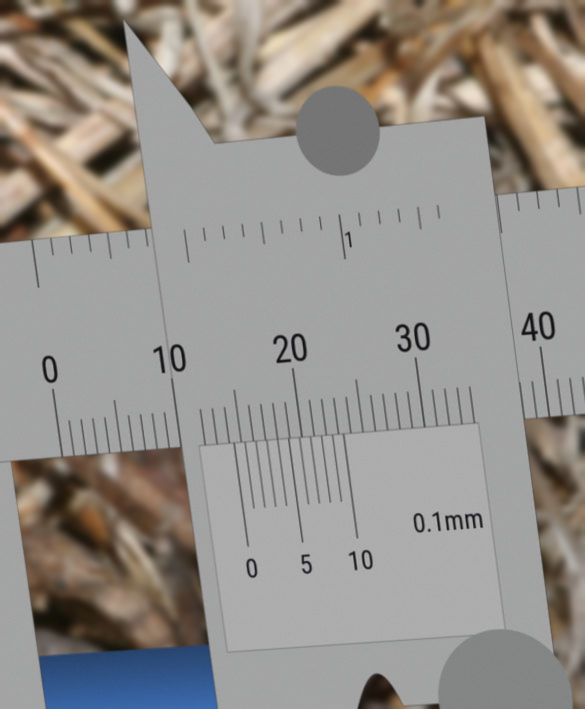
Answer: 14.4 (mm)
